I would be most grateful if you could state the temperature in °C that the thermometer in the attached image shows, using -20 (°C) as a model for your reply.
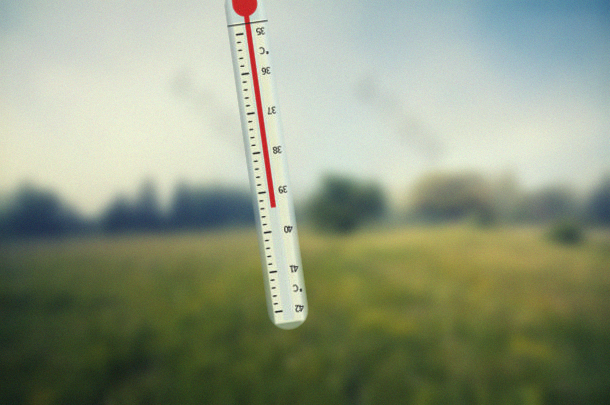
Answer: 39.4 (°C)
